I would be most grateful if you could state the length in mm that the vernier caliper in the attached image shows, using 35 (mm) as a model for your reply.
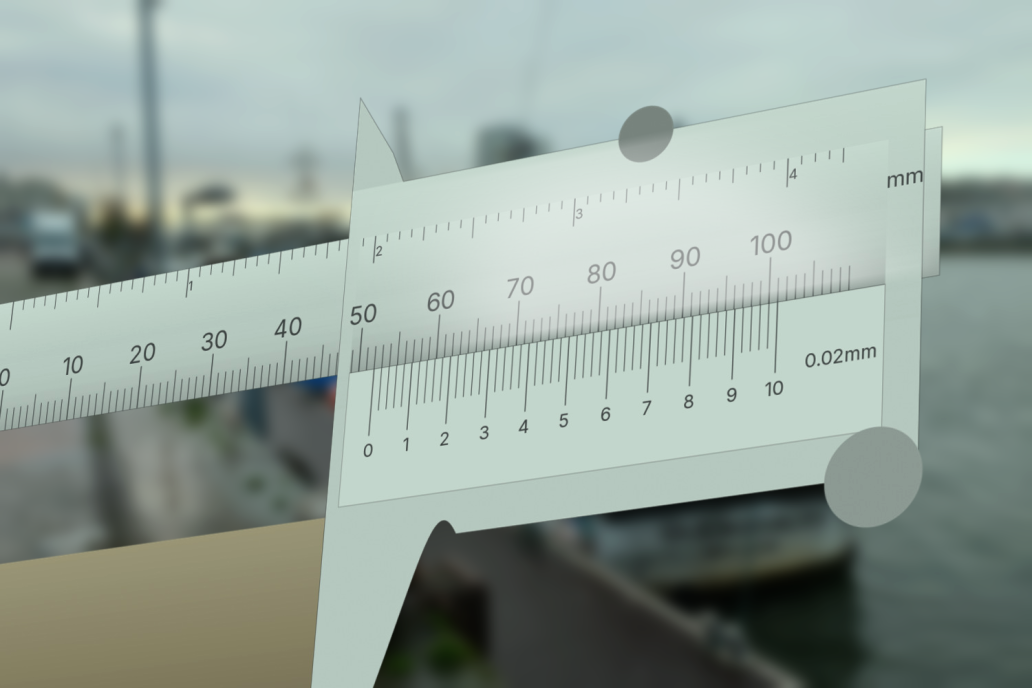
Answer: 52.0 (mm)
